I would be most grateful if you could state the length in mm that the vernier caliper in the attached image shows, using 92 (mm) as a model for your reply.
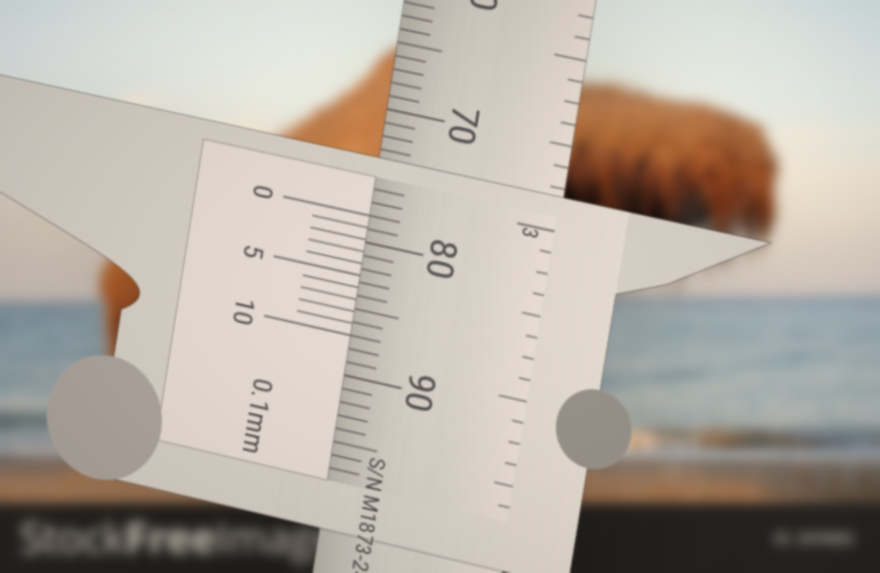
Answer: 78.0 (mm)
